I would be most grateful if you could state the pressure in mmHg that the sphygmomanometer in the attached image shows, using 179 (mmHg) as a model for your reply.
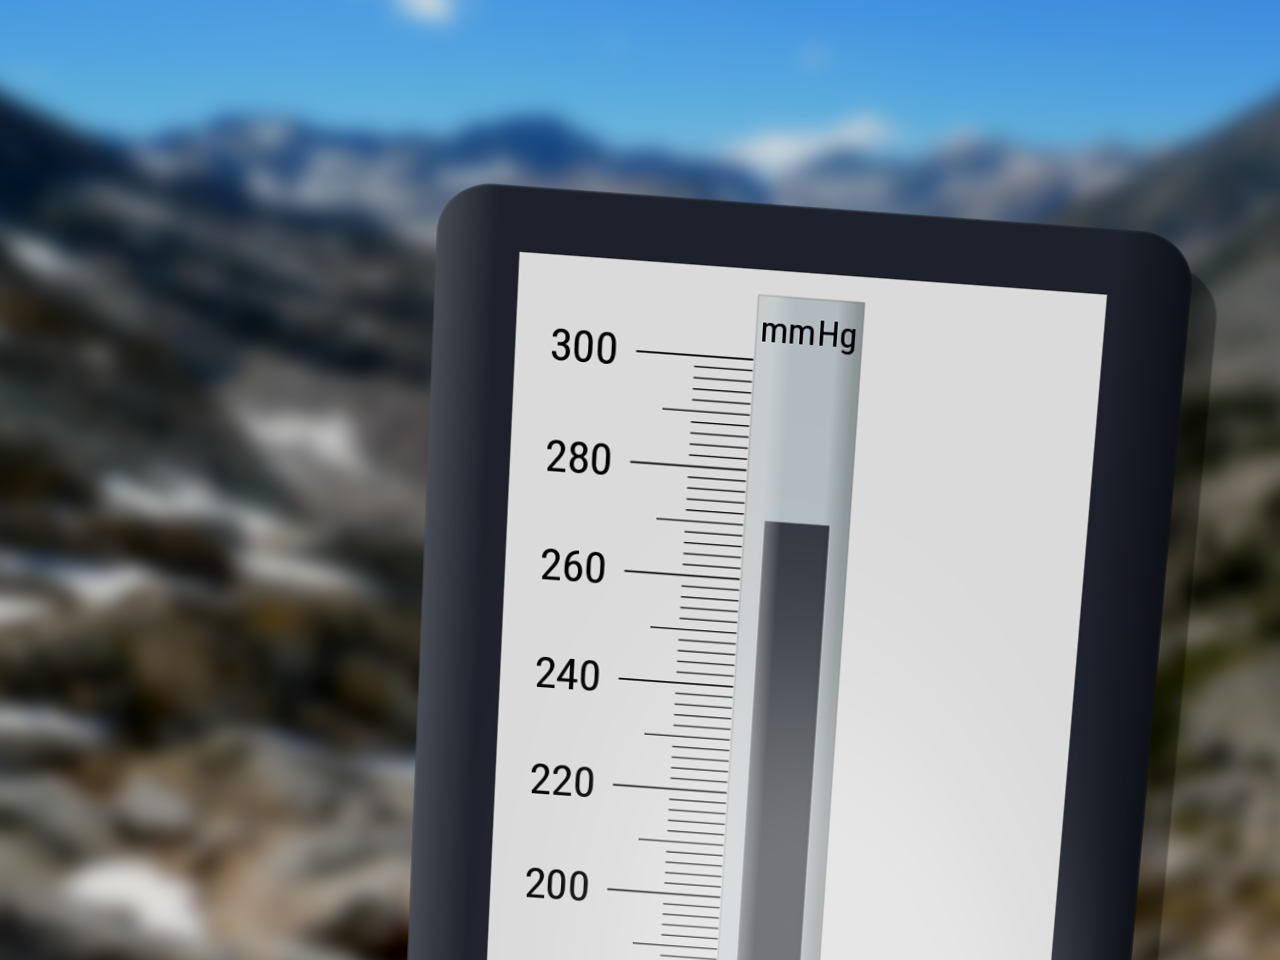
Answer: 271 (mmHg)
